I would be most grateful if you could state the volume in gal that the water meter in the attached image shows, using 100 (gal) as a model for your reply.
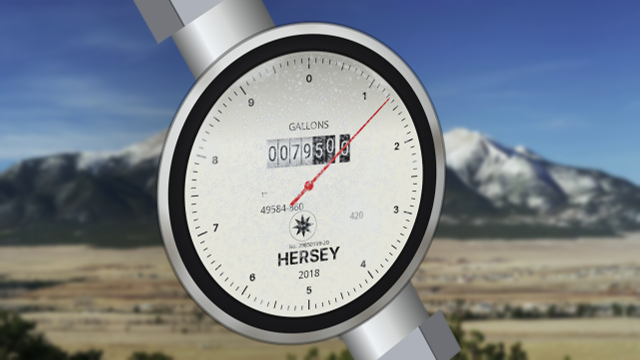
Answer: 79501.3 (gal)
